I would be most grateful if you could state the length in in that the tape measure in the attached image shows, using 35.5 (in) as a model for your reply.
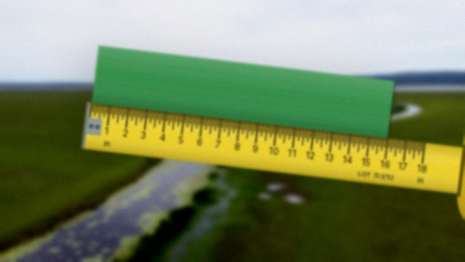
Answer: 16 (in)
